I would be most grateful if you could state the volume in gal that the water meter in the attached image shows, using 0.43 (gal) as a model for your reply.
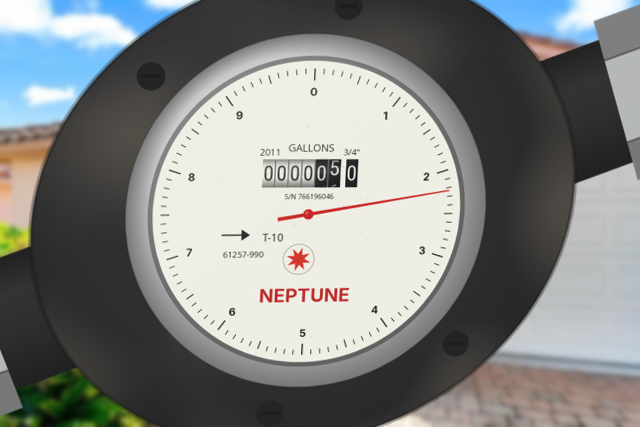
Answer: 52.2 (gal)
